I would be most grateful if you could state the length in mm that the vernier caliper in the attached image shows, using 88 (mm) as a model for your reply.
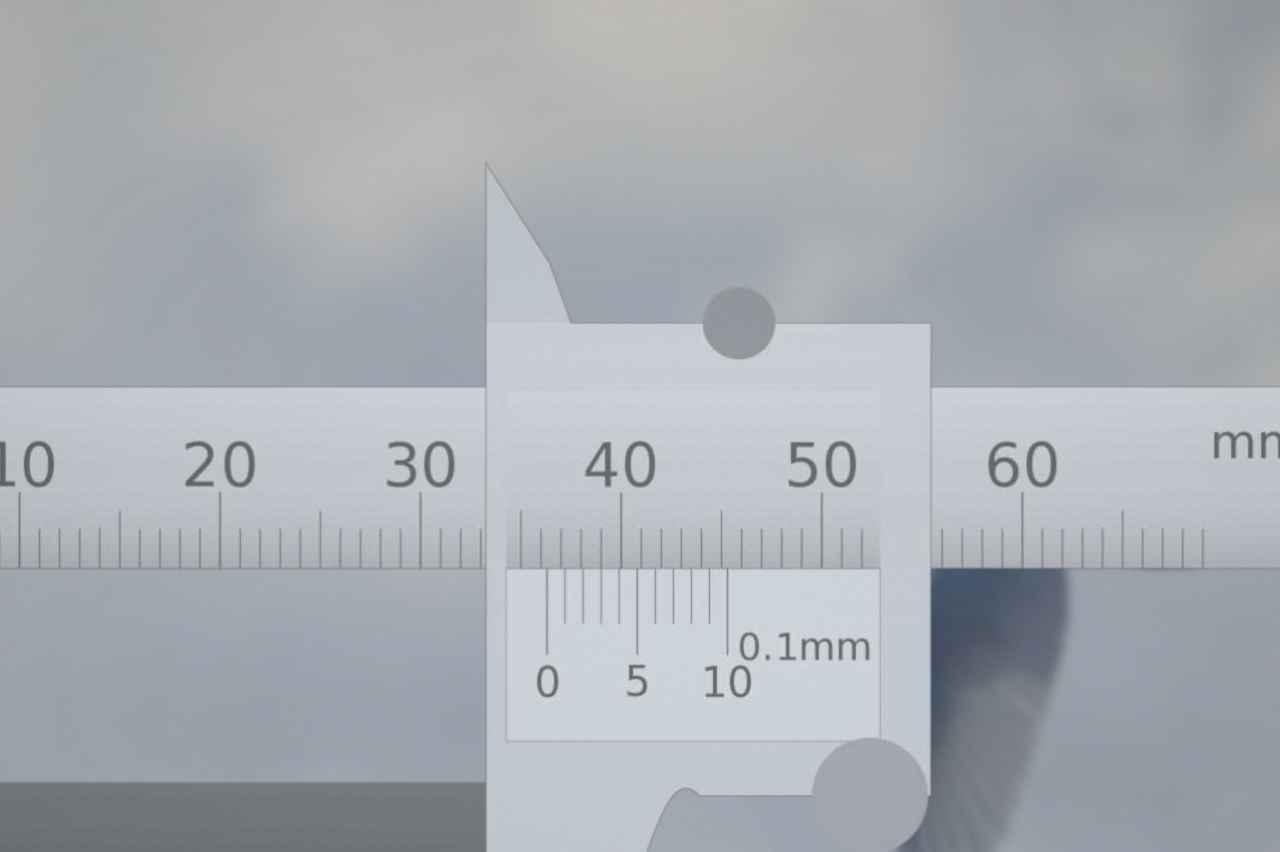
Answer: 36.3 (mm)
